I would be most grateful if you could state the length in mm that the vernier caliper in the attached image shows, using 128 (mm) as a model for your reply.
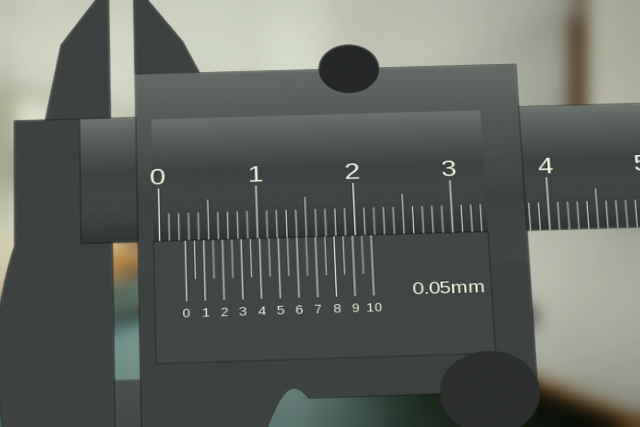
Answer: 2.6 (mm)
